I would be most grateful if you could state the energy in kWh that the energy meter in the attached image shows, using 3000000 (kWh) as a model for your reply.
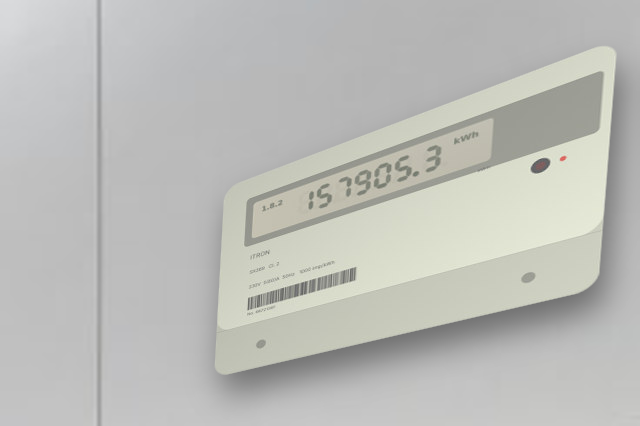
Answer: 157905.3 (kWh)
